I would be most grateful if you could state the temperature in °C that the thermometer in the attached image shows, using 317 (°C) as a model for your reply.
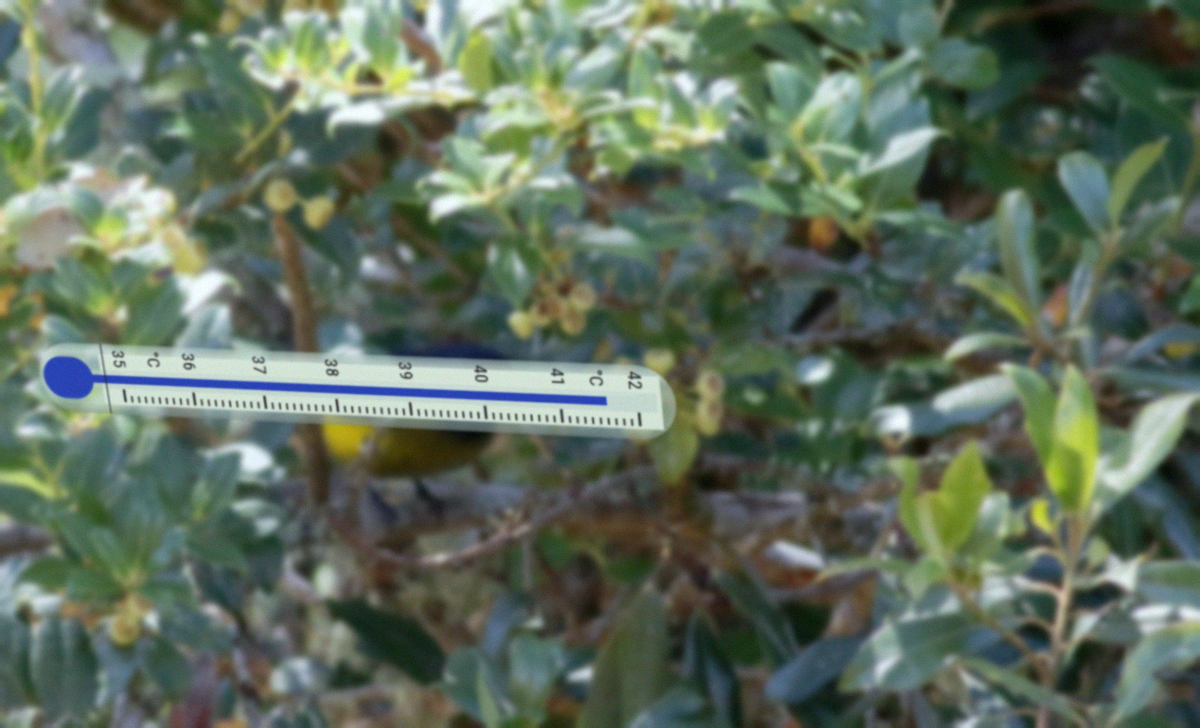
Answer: 41.6 (°C)
